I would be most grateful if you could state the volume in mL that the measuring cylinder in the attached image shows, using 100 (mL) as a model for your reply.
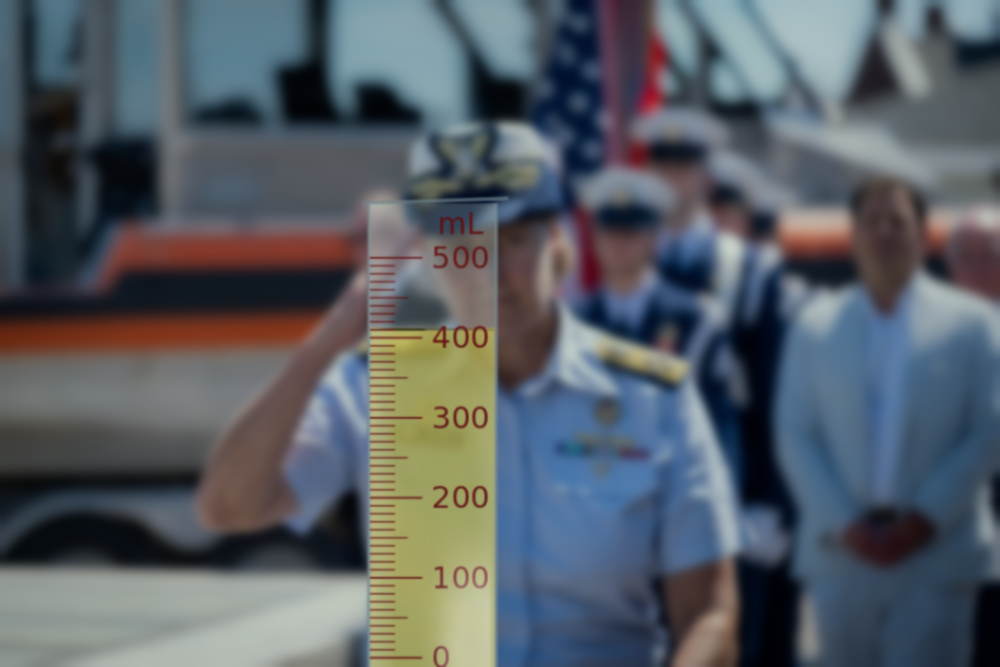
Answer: 410 (mL)
